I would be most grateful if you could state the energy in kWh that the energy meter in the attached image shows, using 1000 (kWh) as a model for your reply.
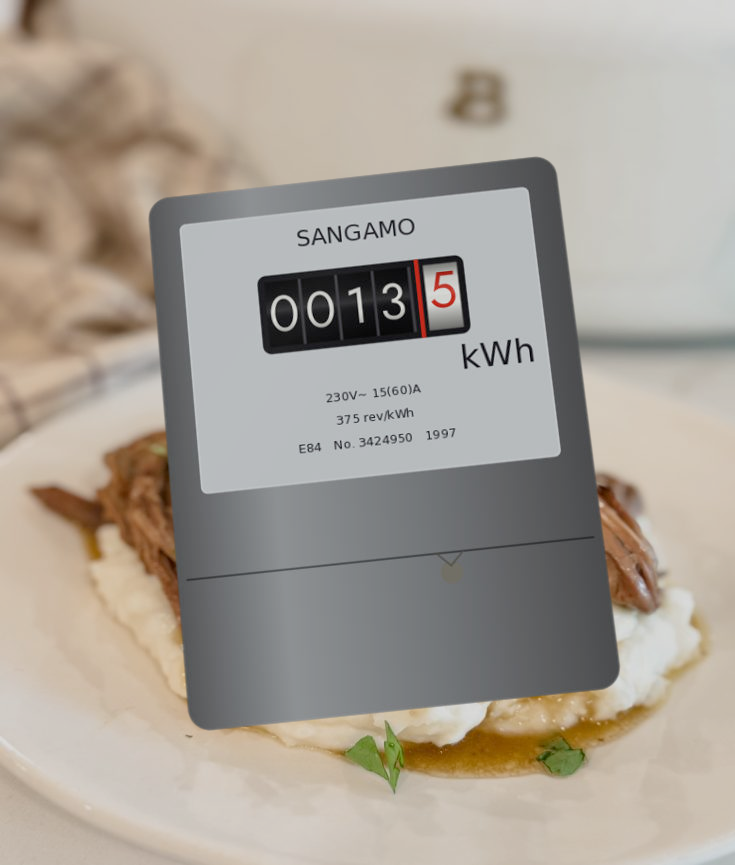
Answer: 13.5 (kWh)
